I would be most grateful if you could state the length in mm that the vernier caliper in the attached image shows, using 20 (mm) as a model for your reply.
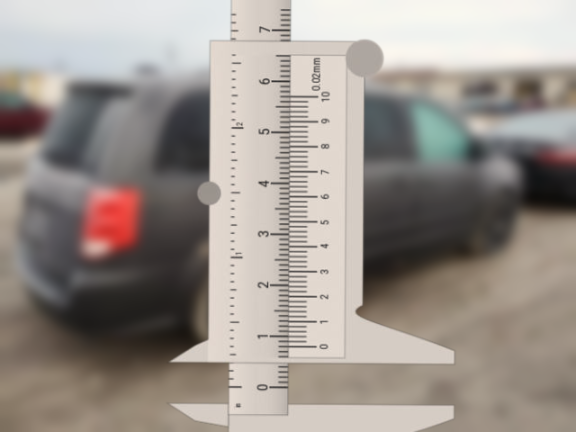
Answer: 8.0 (mm)
